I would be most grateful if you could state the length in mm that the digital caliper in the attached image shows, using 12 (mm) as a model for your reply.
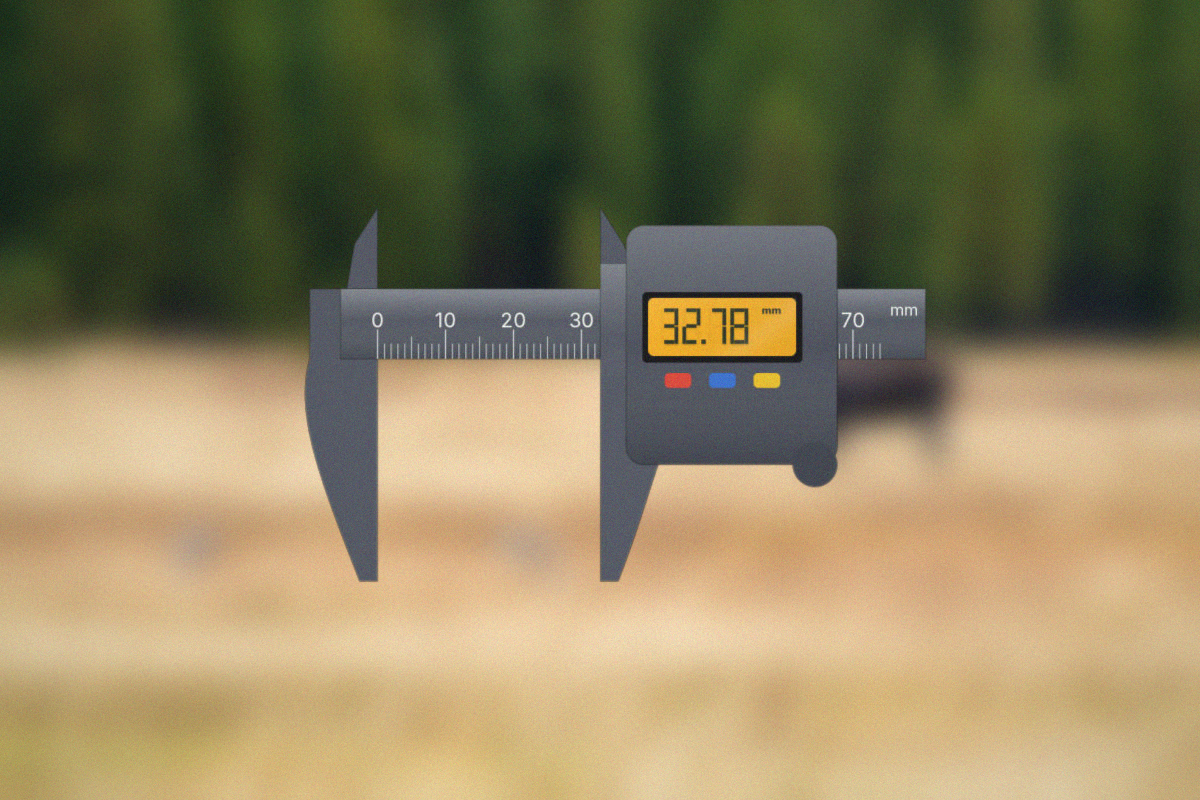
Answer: 32.78 (mm)
